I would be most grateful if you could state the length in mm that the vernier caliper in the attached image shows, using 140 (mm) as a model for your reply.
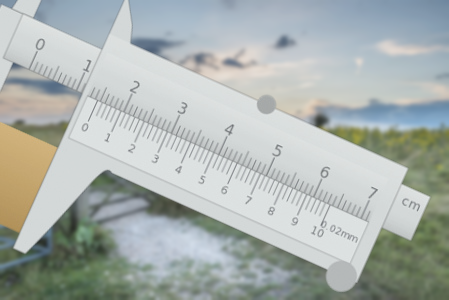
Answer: 14.5 (mm)
